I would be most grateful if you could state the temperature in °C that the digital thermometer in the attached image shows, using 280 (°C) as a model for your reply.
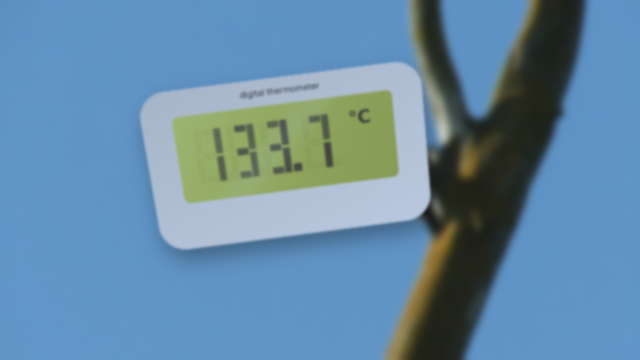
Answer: 133.7 (°C)
